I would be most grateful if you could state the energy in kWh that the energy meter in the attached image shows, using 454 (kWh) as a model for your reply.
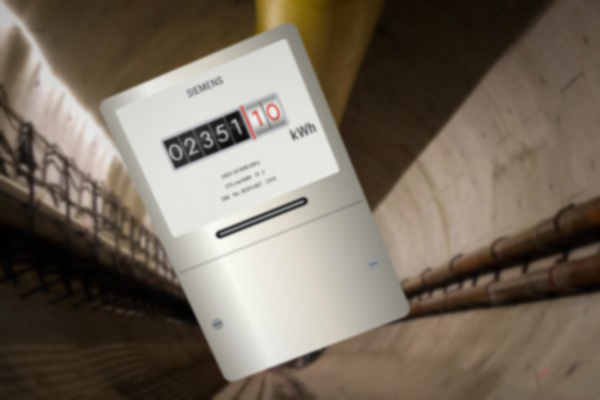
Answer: 2351.10 (kWh)
